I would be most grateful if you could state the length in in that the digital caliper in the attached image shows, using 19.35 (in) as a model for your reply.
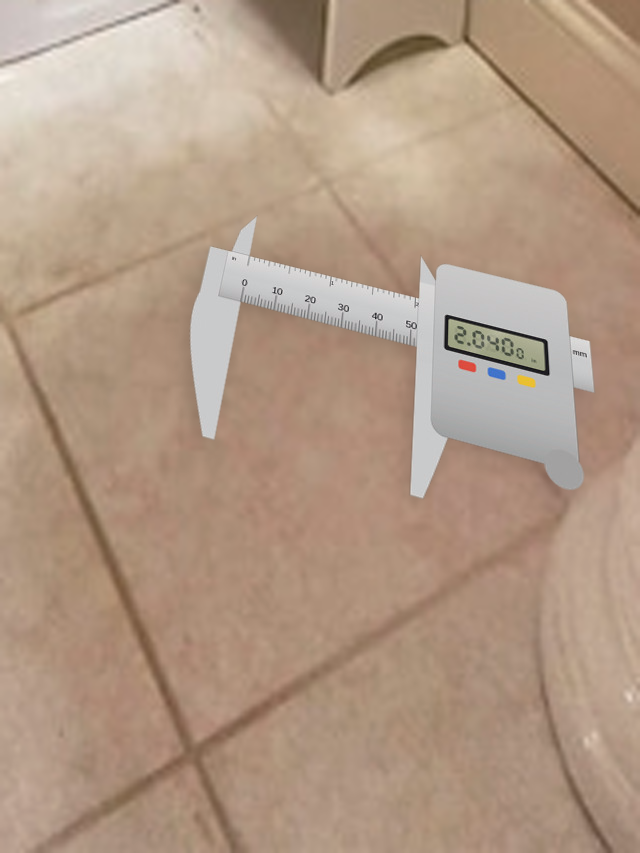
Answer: 2.0400 (in)
